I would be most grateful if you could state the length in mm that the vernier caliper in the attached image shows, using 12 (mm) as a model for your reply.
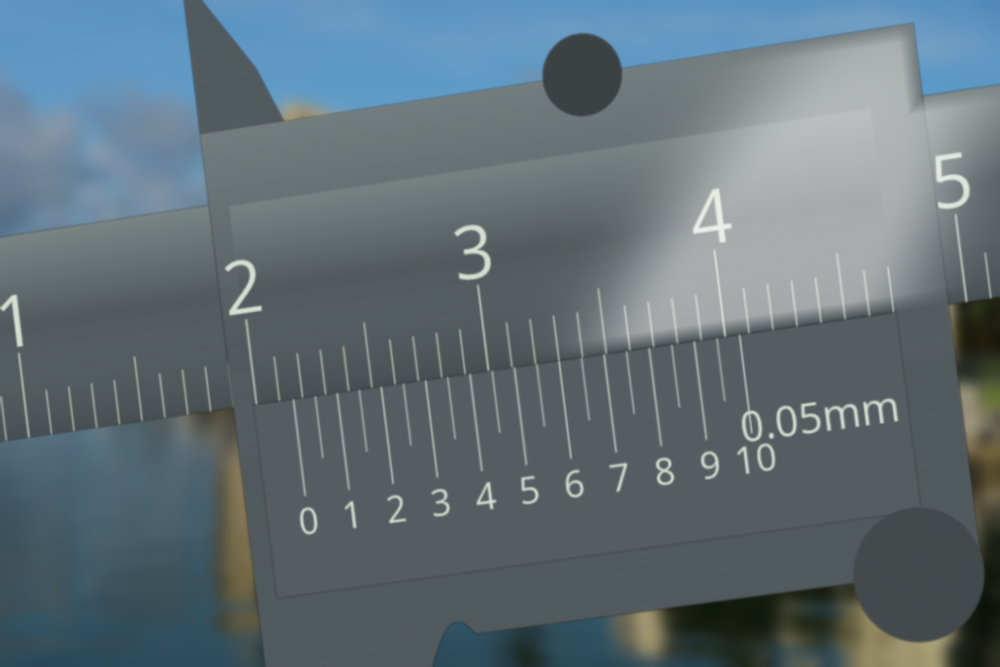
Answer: 21.6 (mm)
